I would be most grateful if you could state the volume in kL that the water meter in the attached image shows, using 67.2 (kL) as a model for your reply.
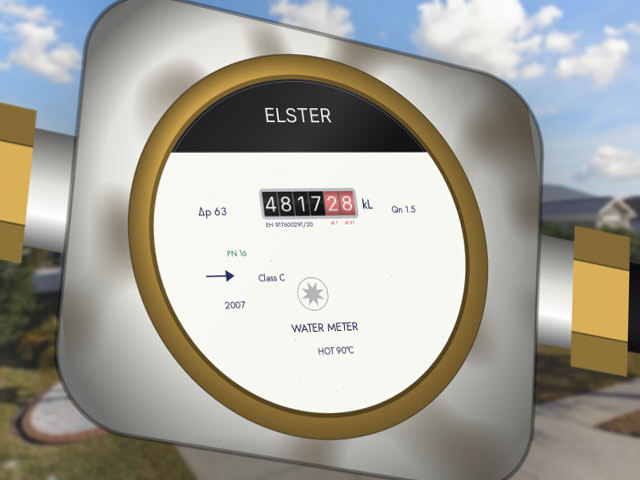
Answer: 4817.28 (kL)
